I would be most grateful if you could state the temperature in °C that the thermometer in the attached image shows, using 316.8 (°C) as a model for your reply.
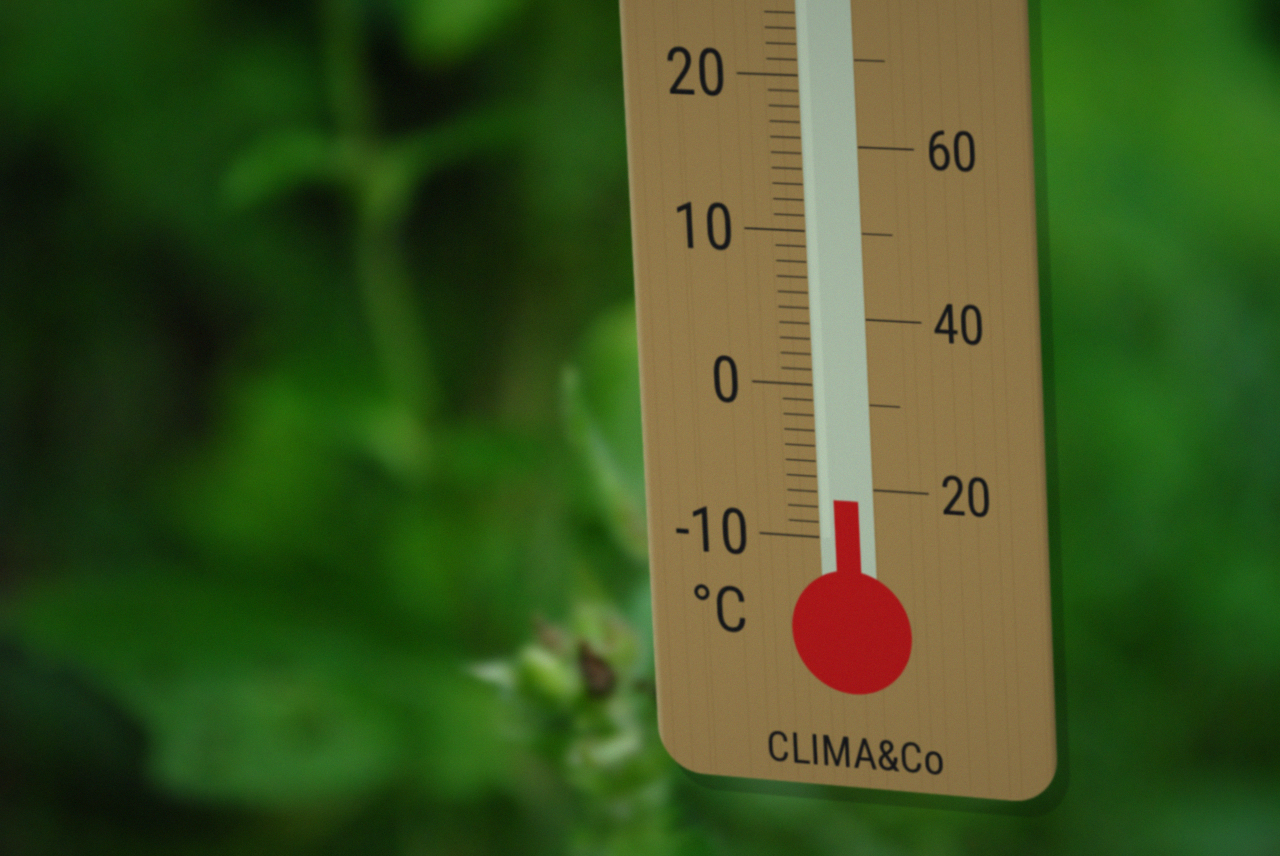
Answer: -7.5 (°C)
